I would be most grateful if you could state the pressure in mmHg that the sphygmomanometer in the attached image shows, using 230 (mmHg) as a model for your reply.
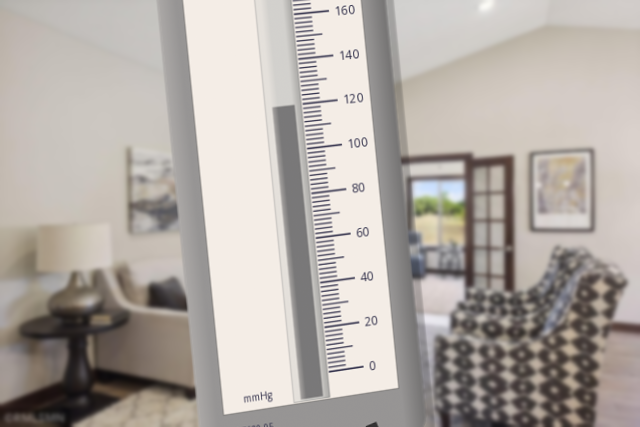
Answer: 120 (mmHg)
